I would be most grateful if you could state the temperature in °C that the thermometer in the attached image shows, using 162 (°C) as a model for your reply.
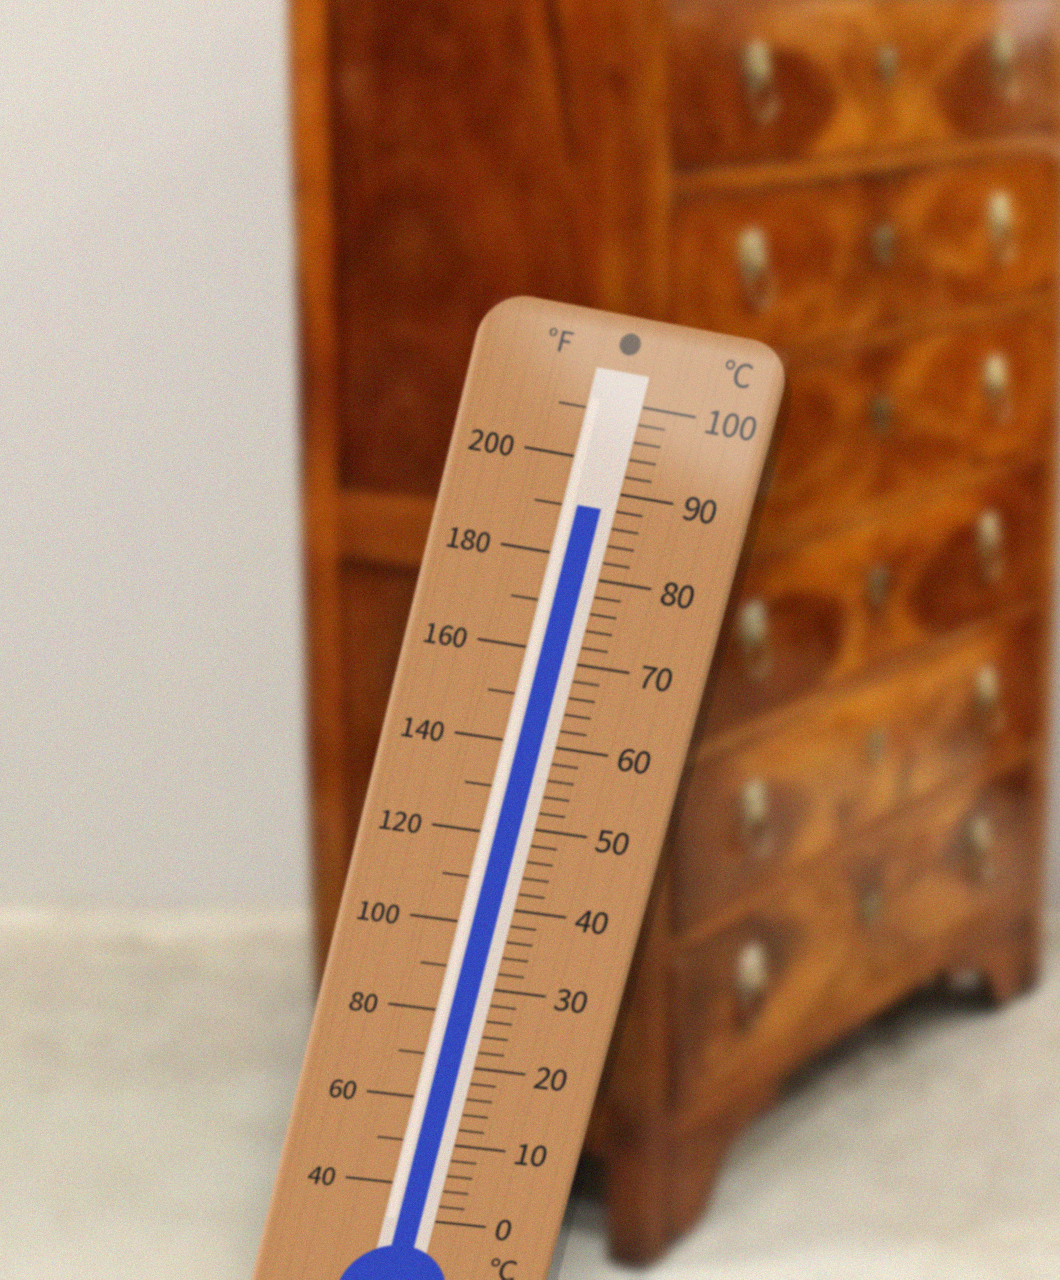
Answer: 88 (°C)
